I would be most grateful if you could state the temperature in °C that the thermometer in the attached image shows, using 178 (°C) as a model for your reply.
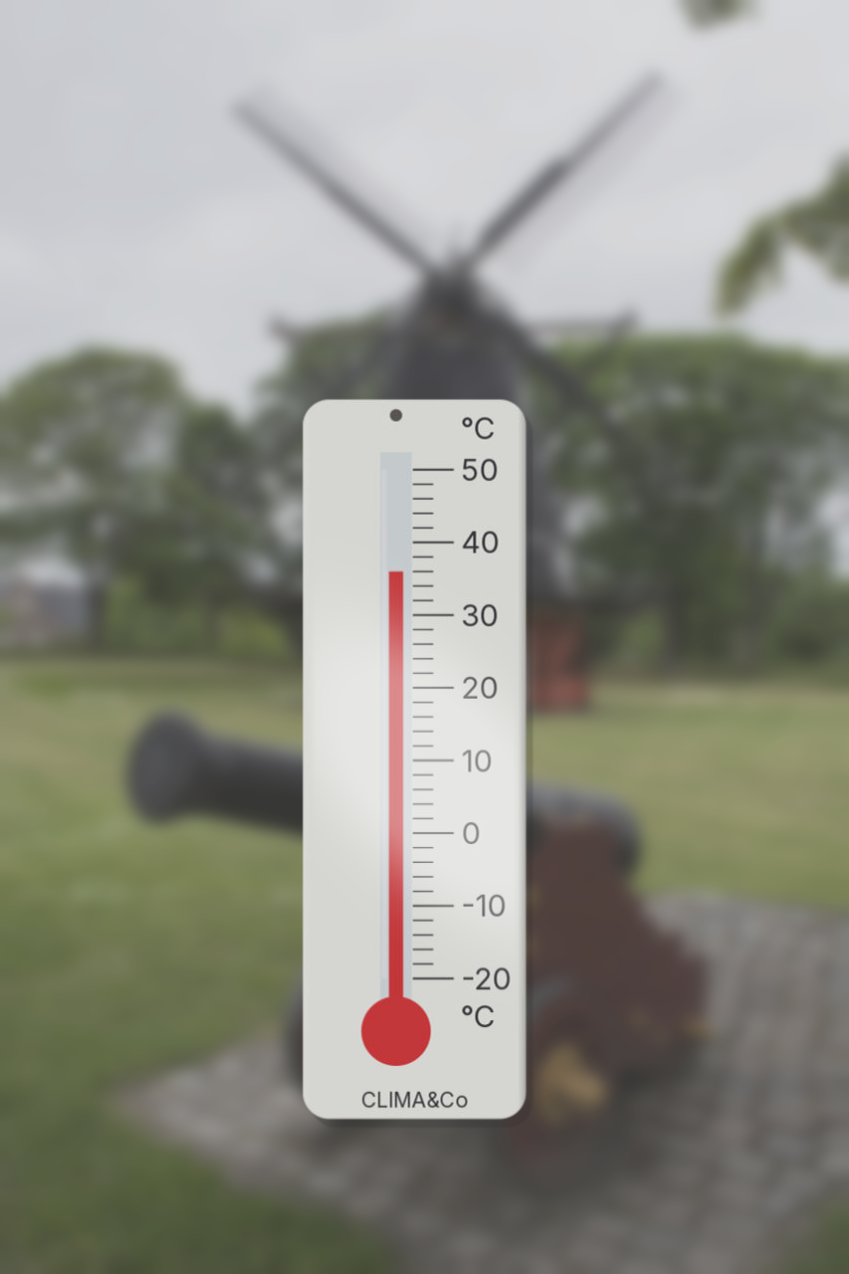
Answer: 36 (°C)
